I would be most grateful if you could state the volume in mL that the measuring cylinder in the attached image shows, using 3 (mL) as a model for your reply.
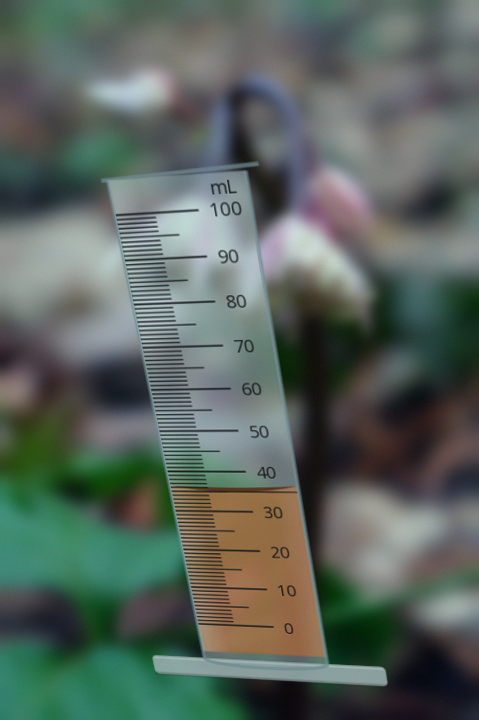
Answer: 35 (mL)
